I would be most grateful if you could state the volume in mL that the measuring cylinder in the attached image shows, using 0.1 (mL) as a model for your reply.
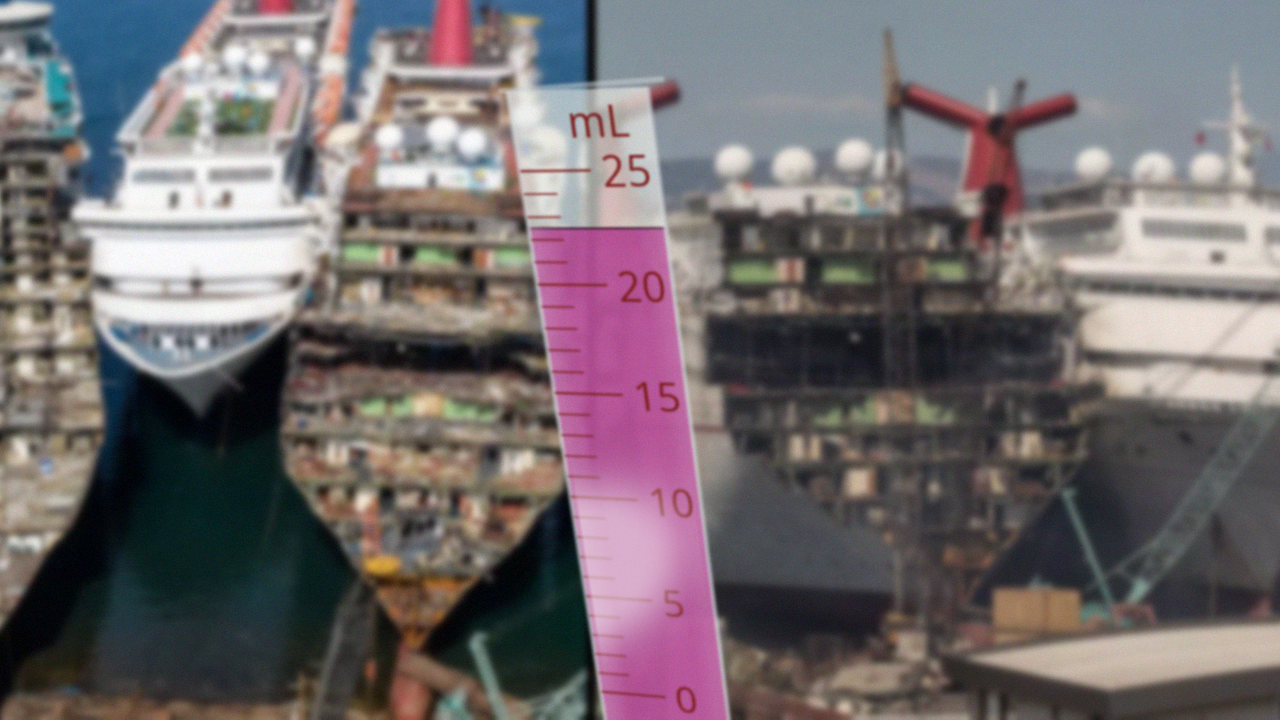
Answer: 22.5 (mL)
